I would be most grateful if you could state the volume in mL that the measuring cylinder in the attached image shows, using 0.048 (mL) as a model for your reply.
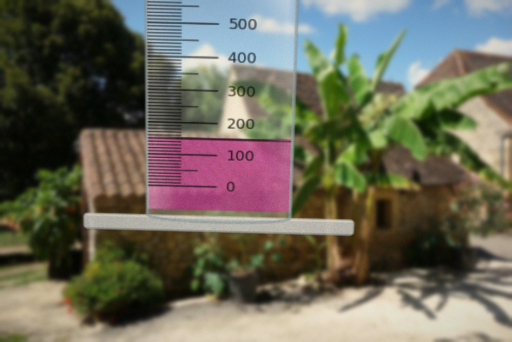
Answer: 150 (mL)
